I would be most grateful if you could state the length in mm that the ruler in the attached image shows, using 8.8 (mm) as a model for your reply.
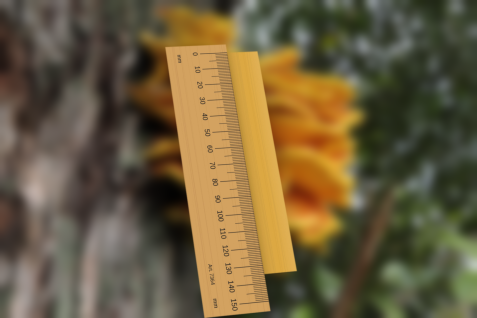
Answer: 135 (mm)
